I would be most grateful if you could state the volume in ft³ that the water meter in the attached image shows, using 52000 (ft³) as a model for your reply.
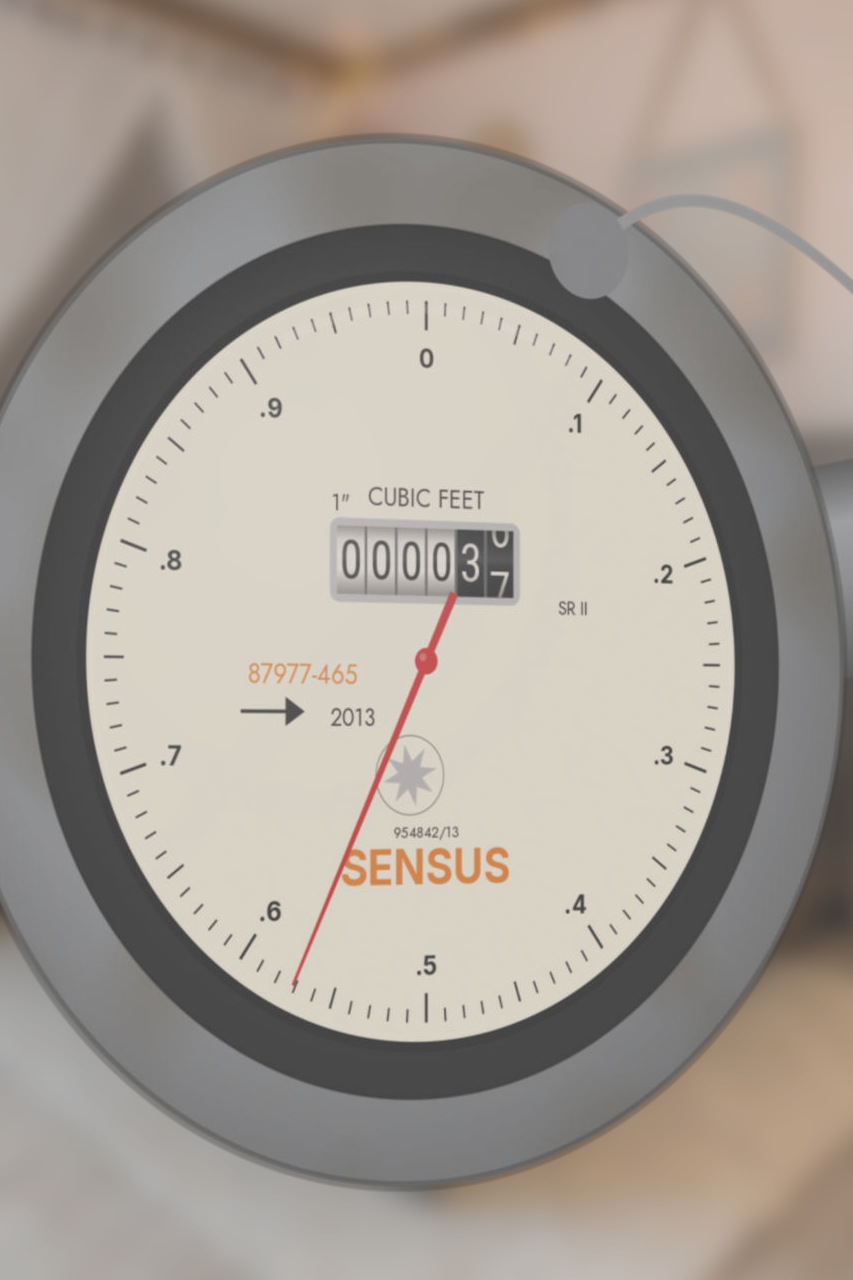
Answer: 36.57 (ft³)
